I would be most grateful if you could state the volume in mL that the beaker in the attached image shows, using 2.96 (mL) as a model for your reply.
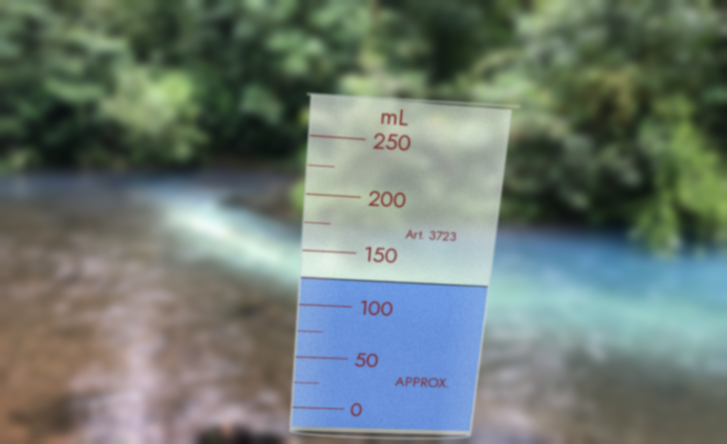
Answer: 125 (mL)
